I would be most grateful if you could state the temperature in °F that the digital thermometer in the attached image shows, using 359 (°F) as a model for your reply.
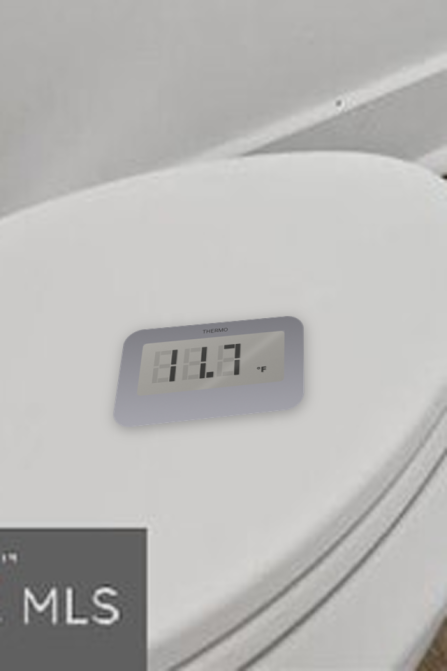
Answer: 11.7 (°F)
